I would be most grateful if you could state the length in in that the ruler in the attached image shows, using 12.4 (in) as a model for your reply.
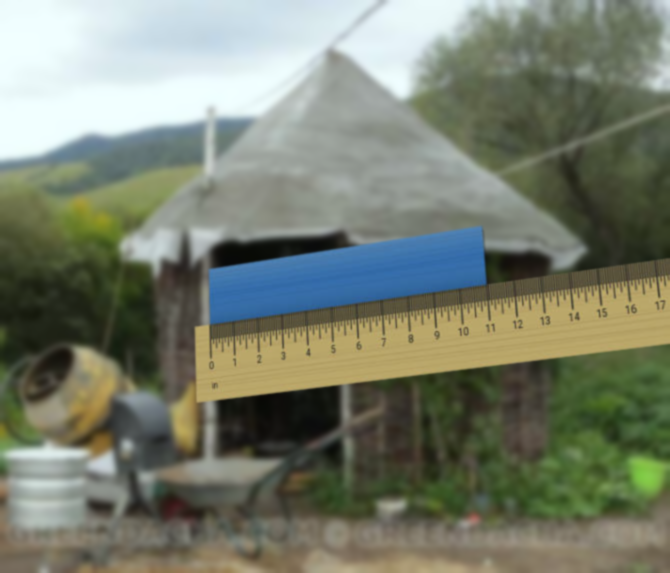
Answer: 11 (in)
